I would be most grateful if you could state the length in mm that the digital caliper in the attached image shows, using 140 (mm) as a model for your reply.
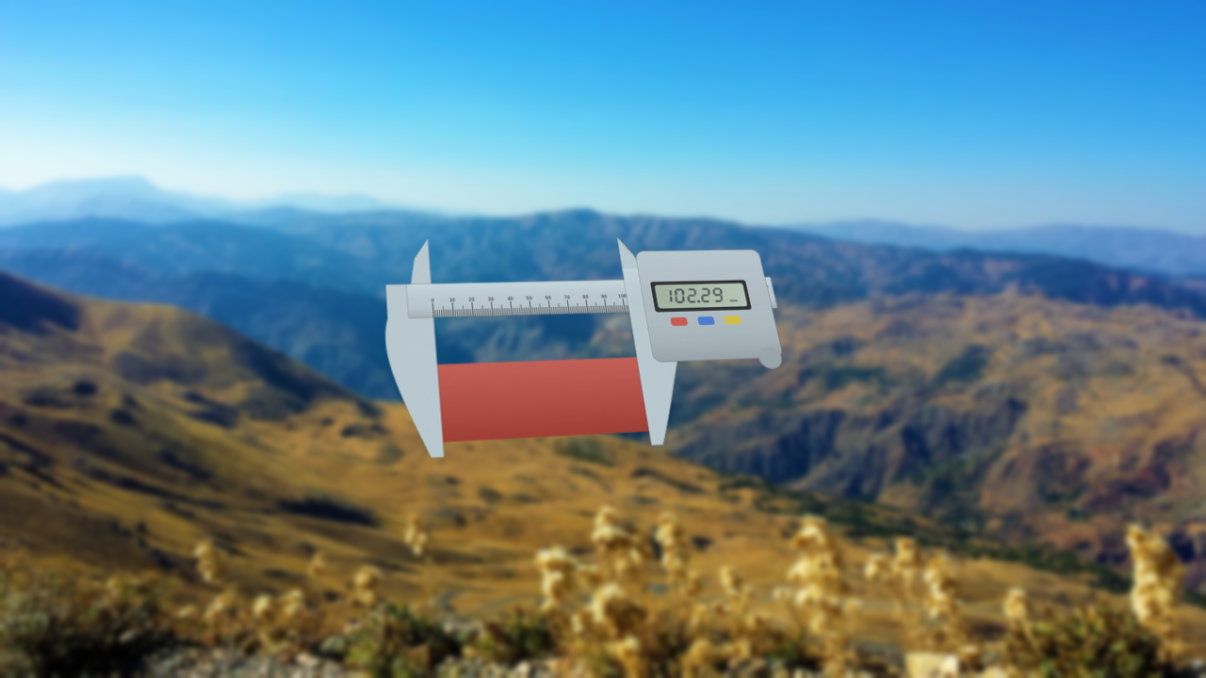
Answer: 102.29 (mm)
